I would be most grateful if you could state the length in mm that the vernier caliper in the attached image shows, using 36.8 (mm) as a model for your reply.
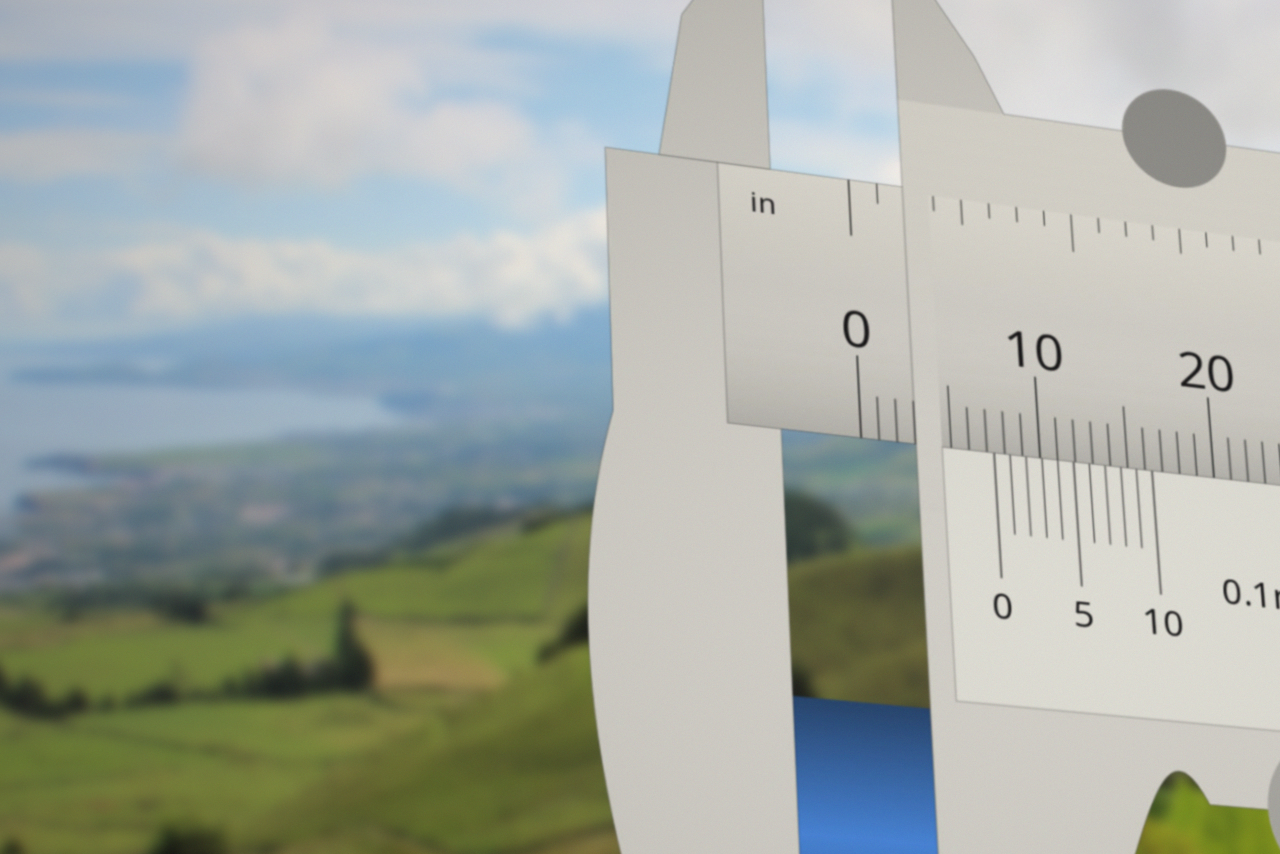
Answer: 7.4 (mm)
